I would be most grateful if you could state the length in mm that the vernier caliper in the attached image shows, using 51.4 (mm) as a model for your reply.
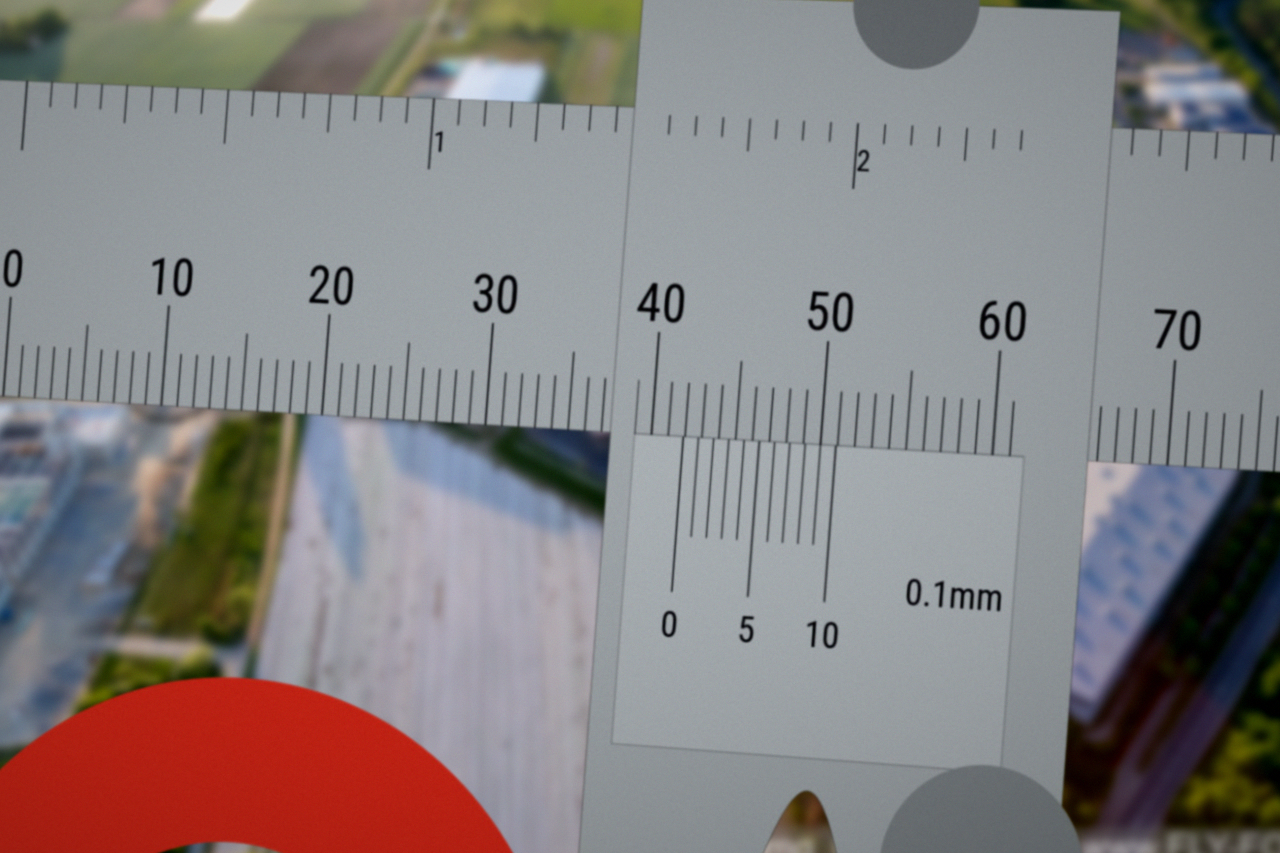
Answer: 41.9 (mm)
